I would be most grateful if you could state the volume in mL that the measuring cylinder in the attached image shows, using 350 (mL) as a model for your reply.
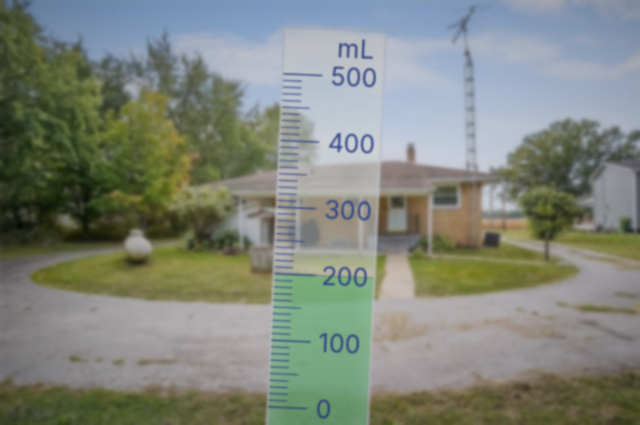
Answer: 200 (mL)
